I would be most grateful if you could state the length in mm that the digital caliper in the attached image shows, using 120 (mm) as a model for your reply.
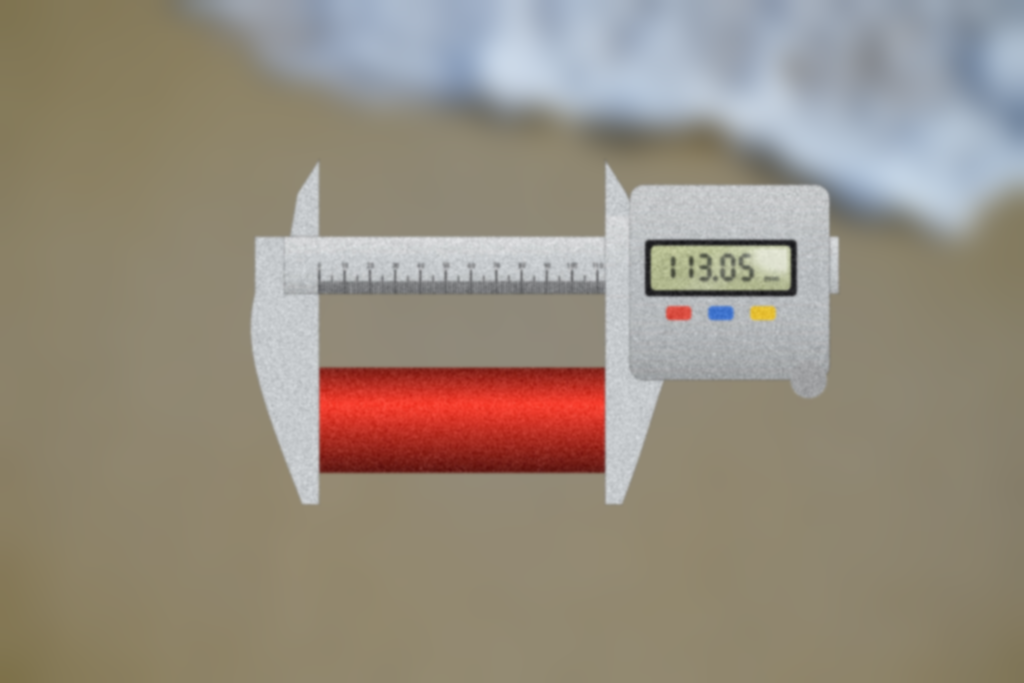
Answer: 113.05 (mm)
